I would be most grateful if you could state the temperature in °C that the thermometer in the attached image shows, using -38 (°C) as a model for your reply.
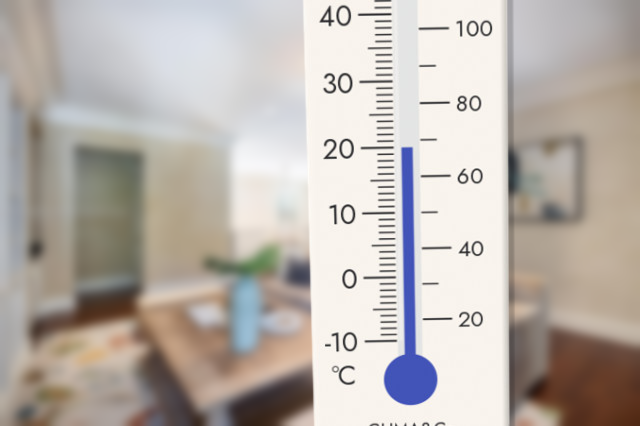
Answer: 20 (°C)
